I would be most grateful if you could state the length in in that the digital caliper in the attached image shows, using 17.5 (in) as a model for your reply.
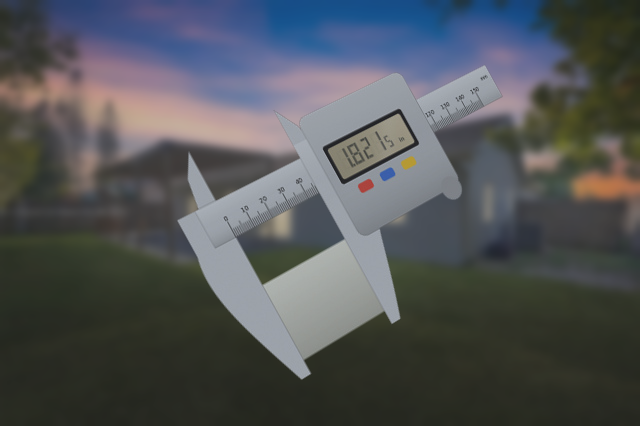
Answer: 1.8215 (in)
